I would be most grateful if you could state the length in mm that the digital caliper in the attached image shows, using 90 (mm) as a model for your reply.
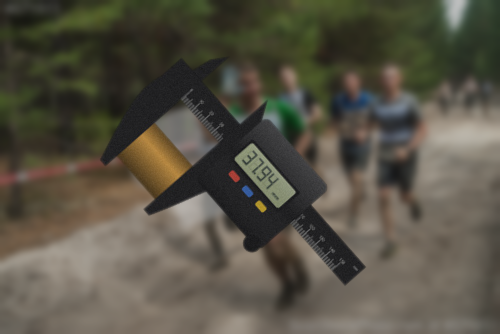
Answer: 37.94 (mm)
